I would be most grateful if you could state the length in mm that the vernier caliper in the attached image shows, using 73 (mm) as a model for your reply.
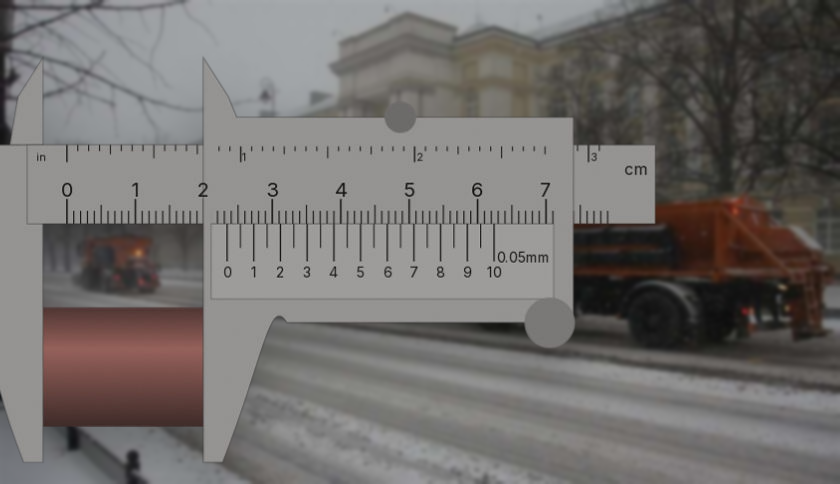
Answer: 23.4 (mm)
